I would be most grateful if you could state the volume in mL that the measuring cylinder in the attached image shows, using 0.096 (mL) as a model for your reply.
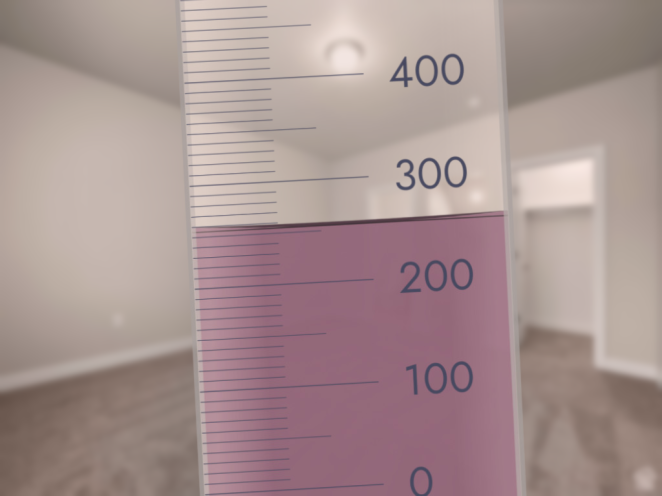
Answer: 255 (mL)
